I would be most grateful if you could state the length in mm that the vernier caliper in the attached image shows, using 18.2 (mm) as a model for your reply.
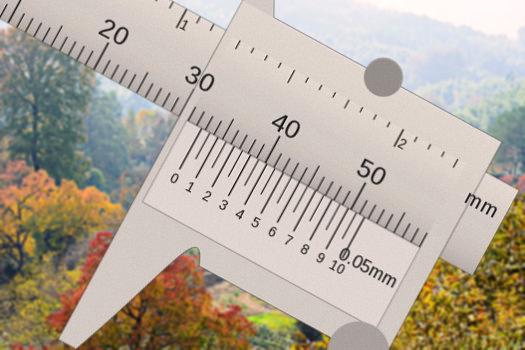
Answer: 32.6 (mm)
